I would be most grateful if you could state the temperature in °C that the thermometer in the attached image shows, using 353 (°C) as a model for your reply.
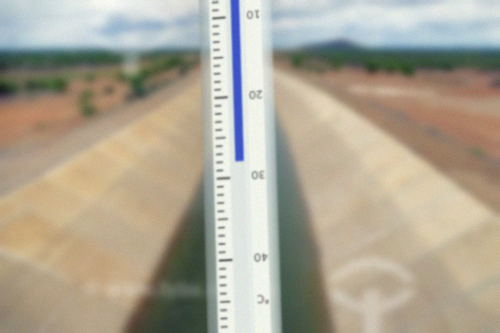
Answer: 28 (°C)
